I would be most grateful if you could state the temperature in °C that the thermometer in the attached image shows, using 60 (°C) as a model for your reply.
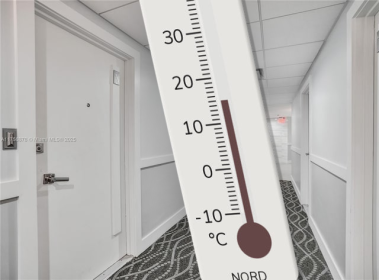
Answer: 15 (°C)
